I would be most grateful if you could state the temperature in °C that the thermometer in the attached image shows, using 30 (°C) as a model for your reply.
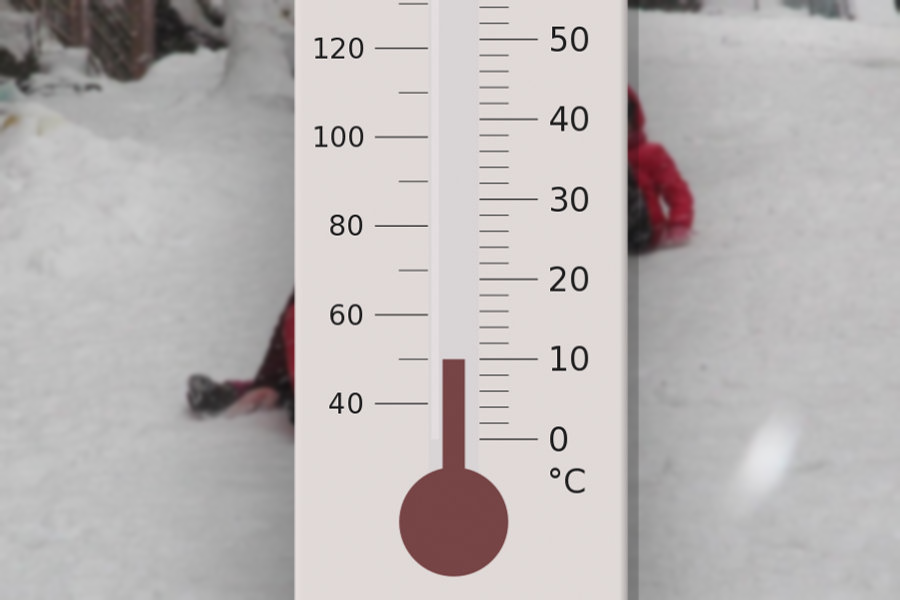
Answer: 10 (°C)
